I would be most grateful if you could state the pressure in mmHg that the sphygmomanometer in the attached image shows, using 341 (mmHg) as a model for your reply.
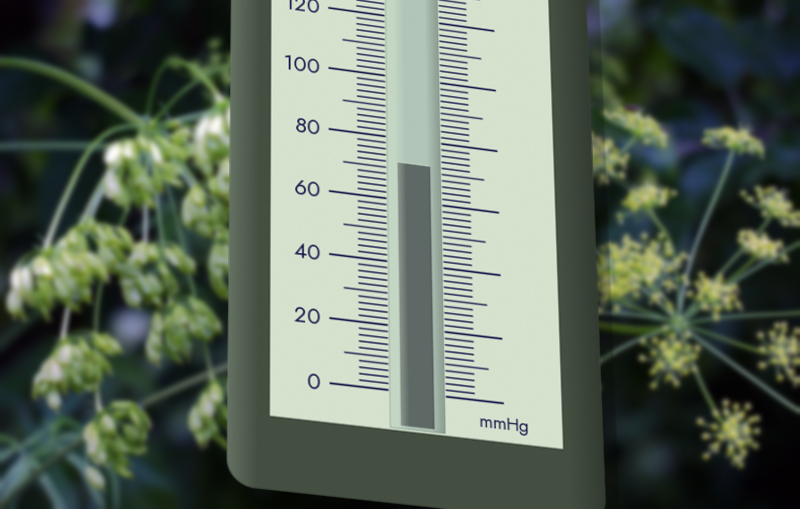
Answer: 72 (mmHg)
